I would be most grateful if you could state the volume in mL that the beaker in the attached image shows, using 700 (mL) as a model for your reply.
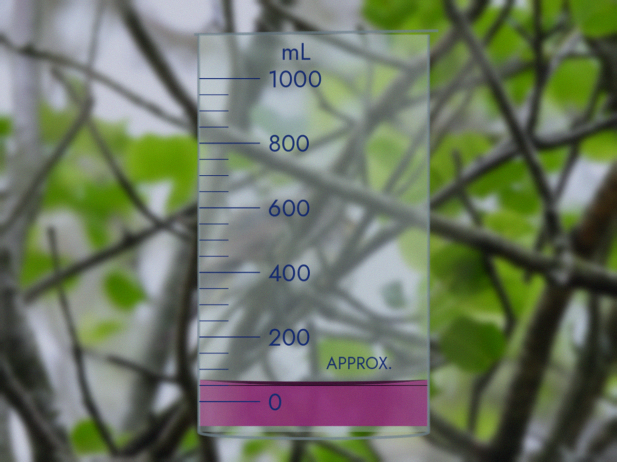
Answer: 50 (mL)
